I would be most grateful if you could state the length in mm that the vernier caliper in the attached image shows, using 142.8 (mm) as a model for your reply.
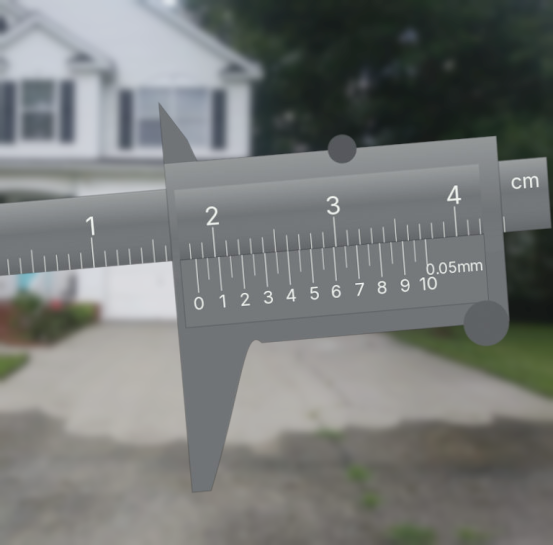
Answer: 18.4 (mm)
